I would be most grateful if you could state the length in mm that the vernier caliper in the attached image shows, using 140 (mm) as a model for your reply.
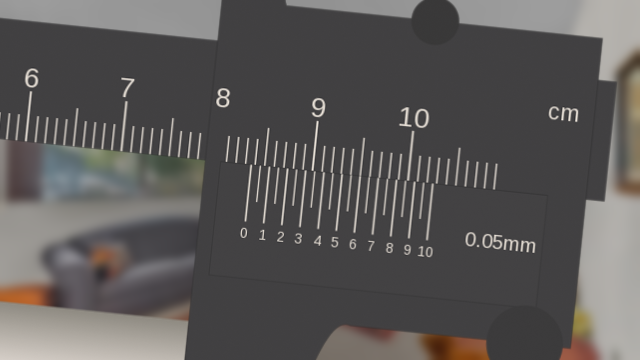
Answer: 83.6 (mm)
